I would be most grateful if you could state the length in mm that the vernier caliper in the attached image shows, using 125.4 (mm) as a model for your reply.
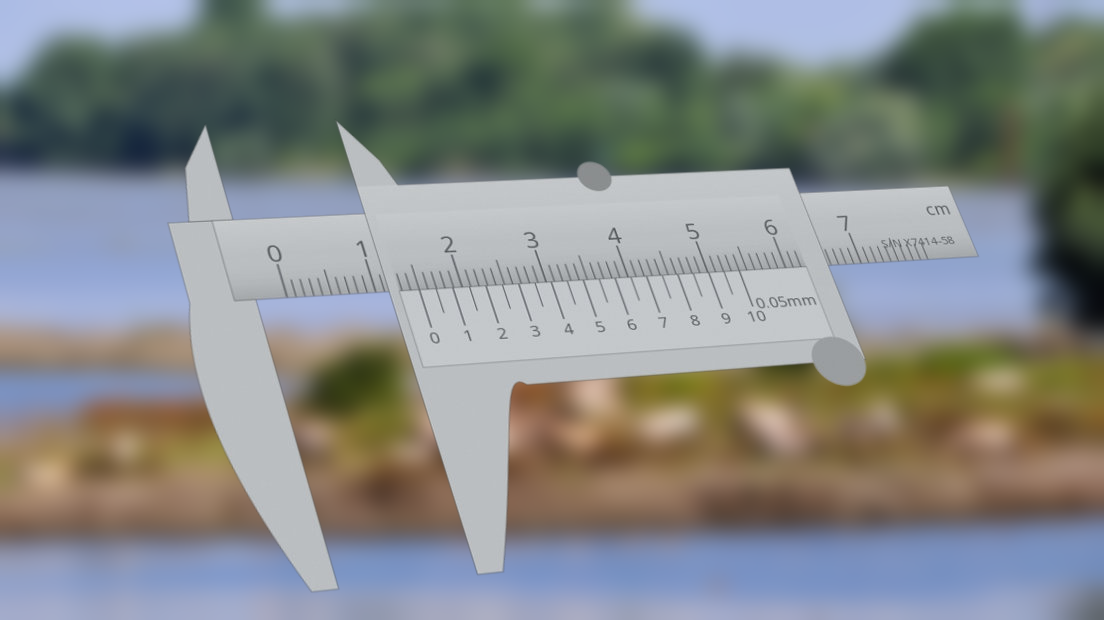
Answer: 15.0 (mm)
